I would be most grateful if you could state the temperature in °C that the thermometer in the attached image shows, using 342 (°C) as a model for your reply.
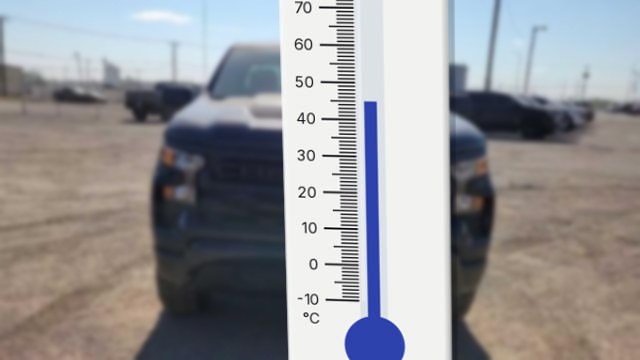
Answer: 45 (°C)
